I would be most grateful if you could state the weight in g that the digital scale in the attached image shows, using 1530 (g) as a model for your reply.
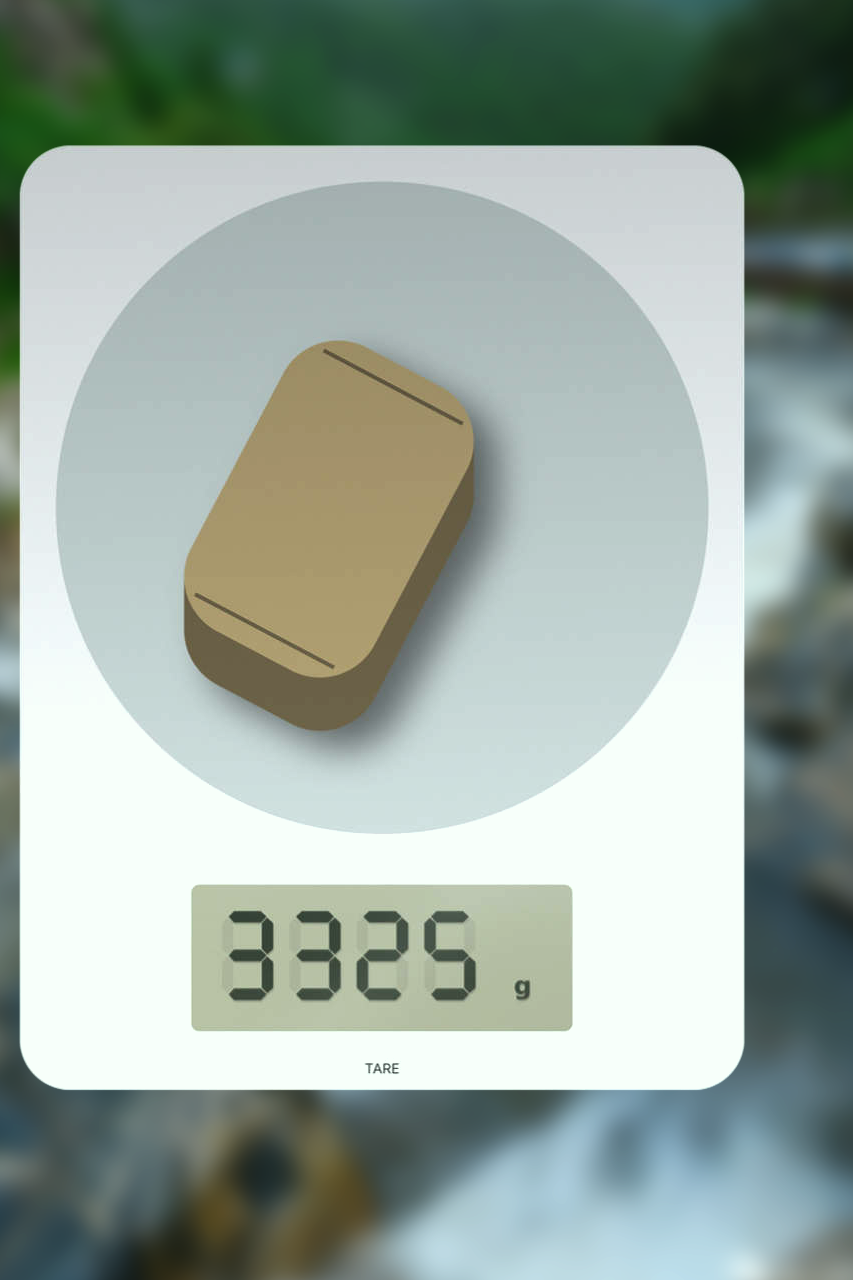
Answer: 3325 (g)
